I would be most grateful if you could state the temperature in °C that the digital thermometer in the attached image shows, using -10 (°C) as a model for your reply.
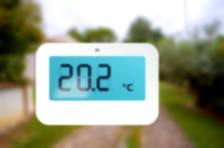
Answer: 20.2 (°C)
